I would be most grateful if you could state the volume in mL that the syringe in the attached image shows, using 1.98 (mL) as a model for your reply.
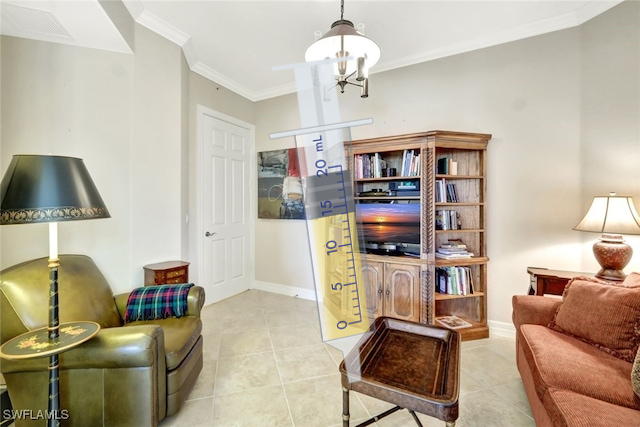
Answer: 14 (mL)
